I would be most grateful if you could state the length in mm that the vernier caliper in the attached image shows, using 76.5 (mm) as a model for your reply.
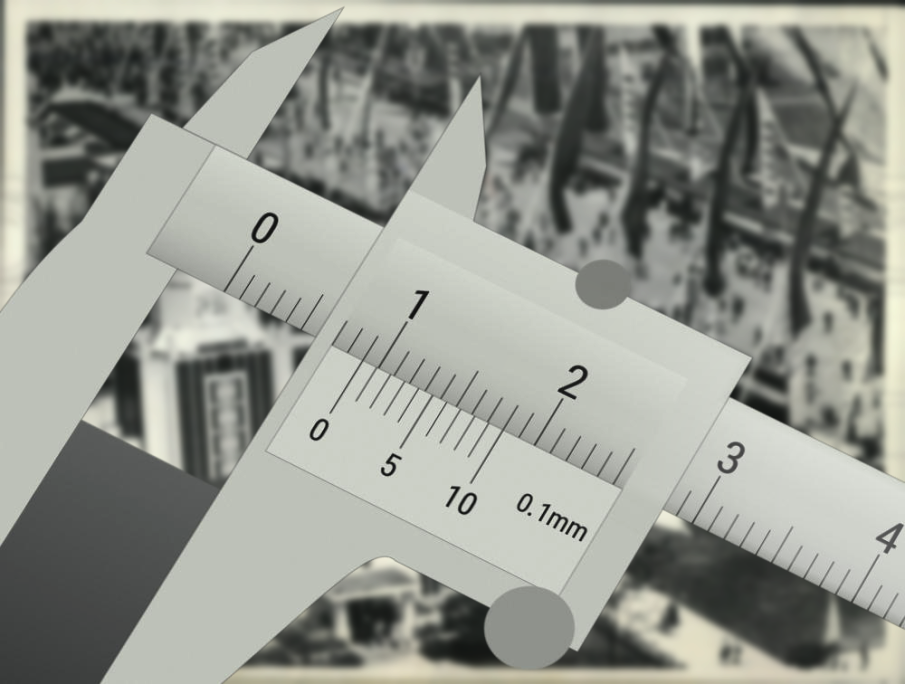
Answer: 9.0 (mm)
